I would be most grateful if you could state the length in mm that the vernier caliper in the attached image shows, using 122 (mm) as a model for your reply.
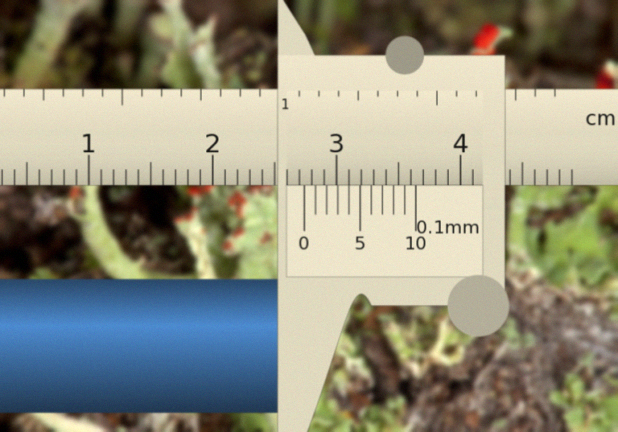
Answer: 27.4 (mm)
